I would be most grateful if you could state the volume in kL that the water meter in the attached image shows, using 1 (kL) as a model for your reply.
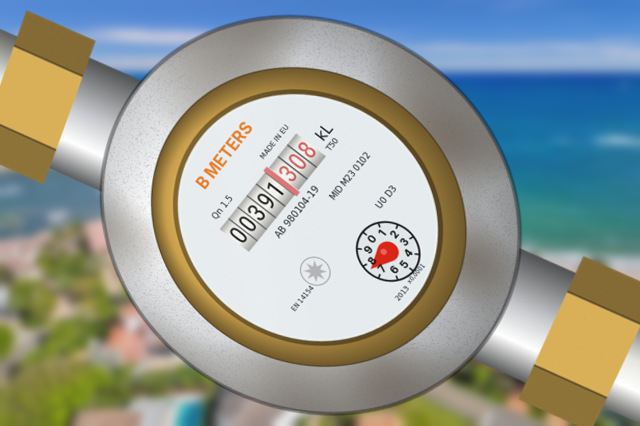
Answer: 391.3087 (kL)
